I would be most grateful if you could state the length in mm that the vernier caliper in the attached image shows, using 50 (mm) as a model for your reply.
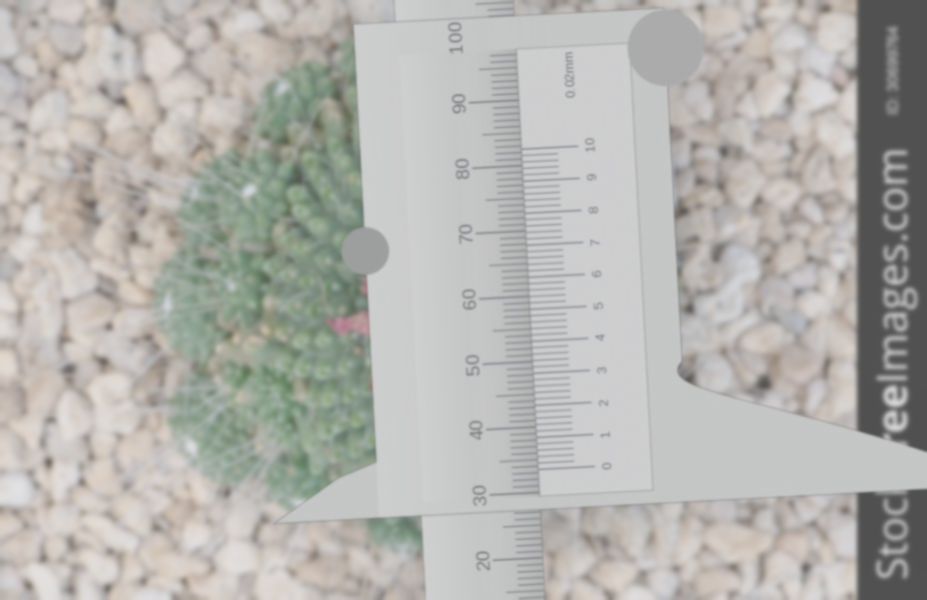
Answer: 33.5 (mm)
